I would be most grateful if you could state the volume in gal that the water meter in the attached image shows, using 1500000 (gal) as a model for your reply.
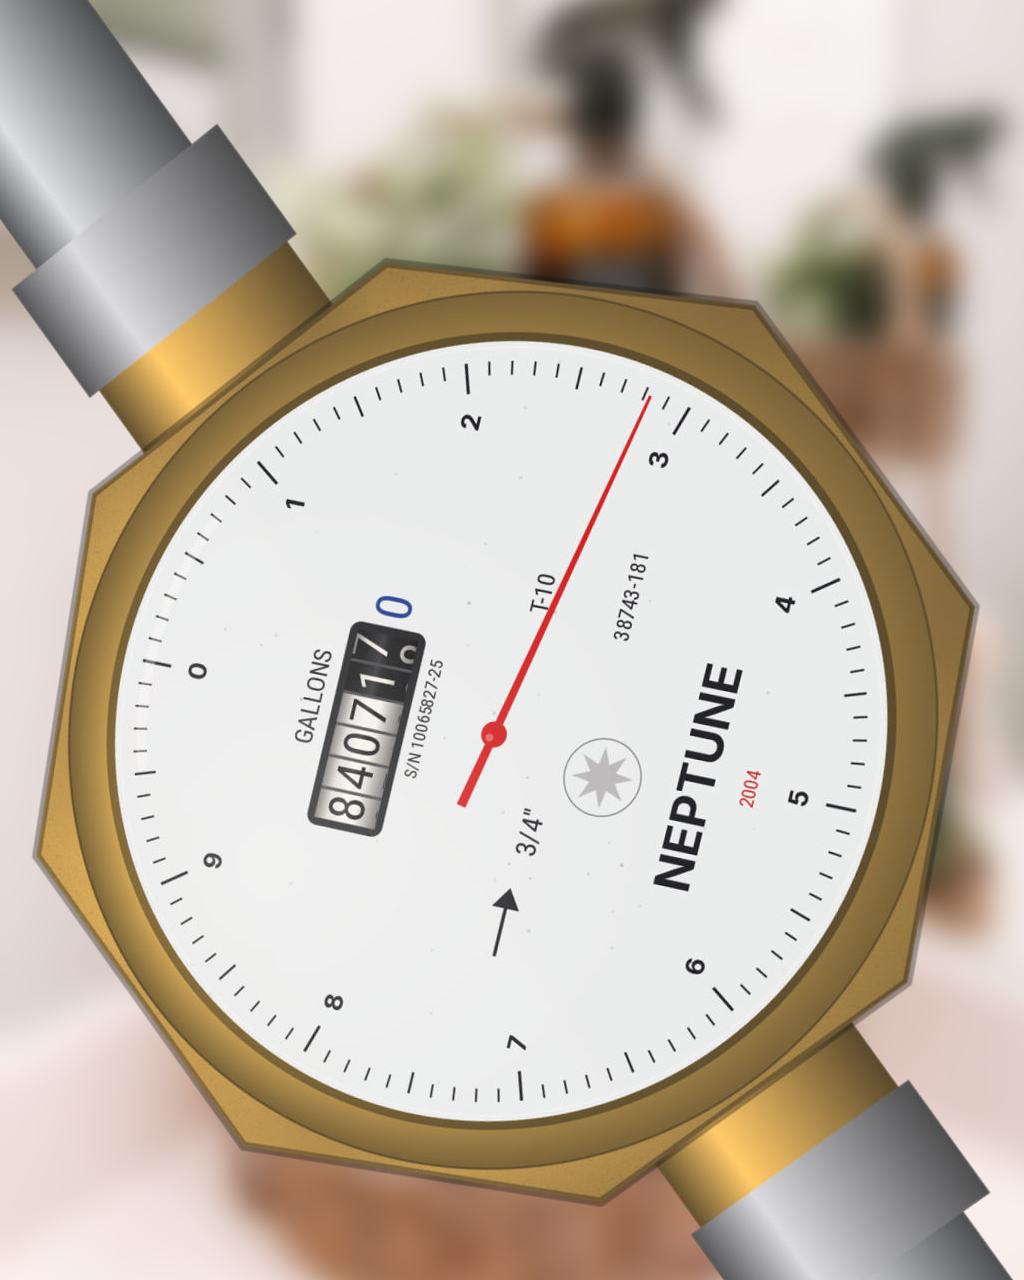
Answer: 8407172.8 (gal)
